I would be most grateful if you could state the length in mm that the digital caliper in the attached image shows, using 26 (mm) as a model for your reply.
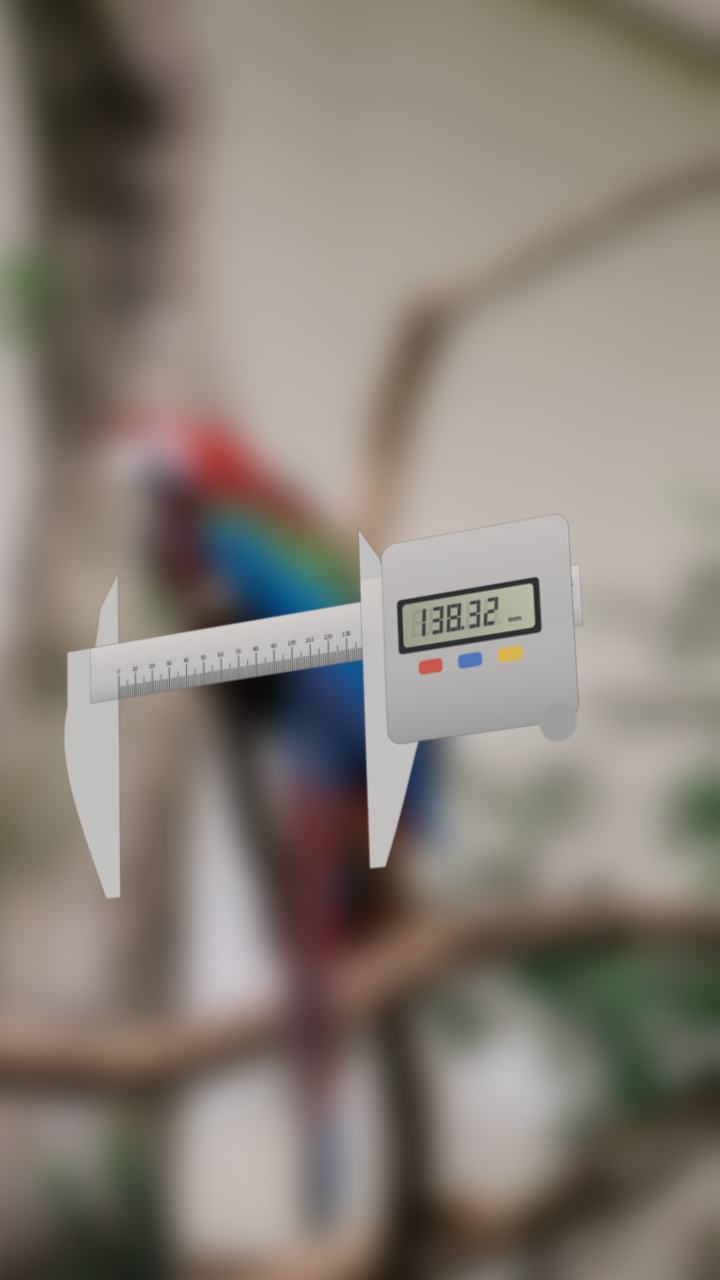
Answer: 138.32 (mm)
